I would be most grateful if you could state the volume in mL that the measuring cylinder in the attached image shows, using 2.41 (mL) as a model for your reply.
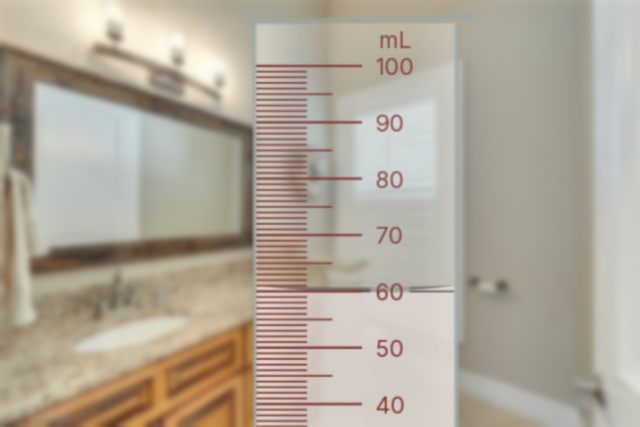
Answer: 60 (mL)
